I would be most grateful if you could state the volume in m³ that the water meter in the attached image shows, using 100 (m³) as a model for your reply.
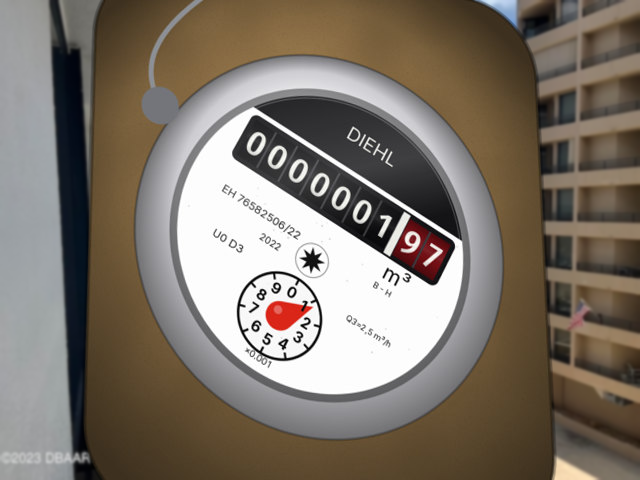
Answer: 1.971 (m³)
